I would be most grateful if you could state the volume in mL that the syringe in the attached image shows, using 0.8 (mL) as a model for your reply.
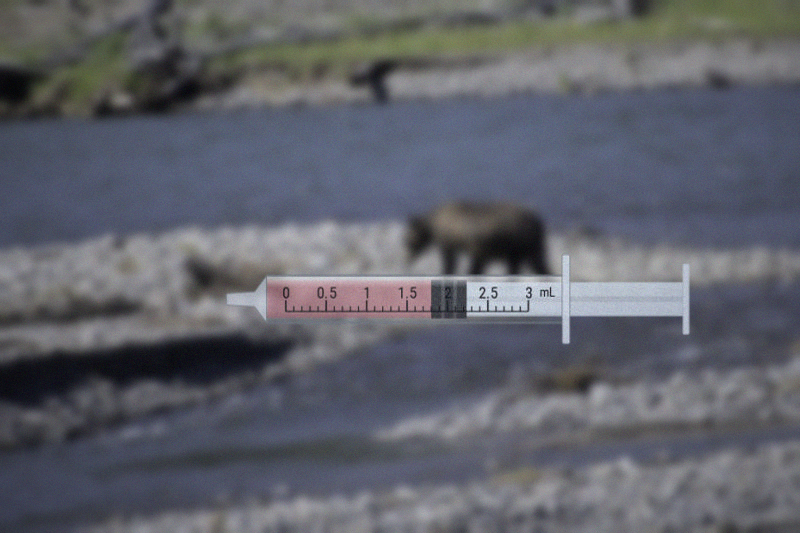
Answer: 1.8 (mL)
